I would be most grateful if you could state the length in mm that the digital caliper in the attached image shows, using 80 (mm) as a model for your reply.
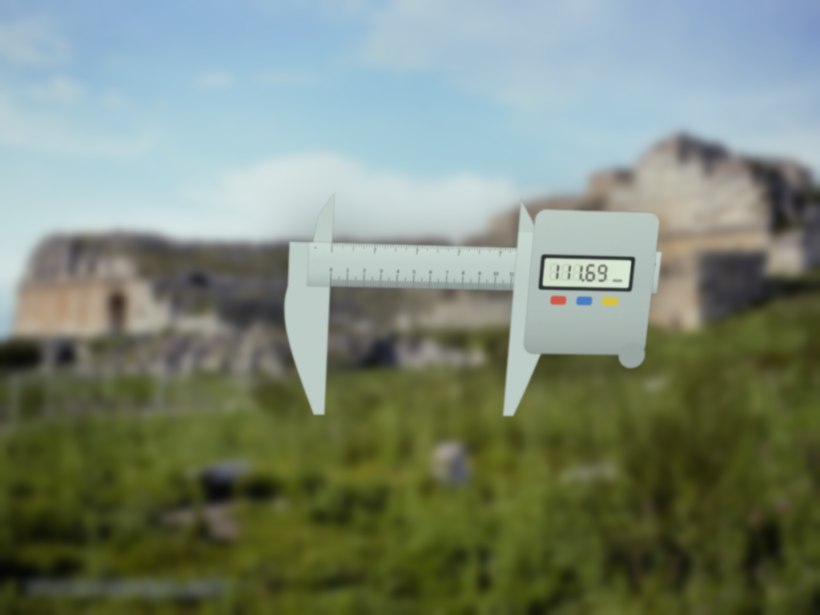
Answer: 111.69 (mm)
